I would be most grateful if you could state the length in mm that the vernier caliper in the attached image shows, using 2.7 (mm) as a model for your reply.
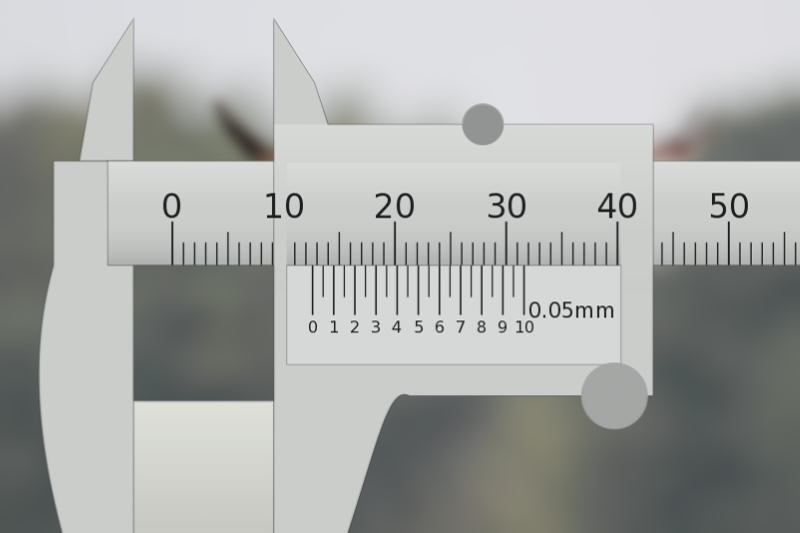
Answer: 12.6 (mm)
